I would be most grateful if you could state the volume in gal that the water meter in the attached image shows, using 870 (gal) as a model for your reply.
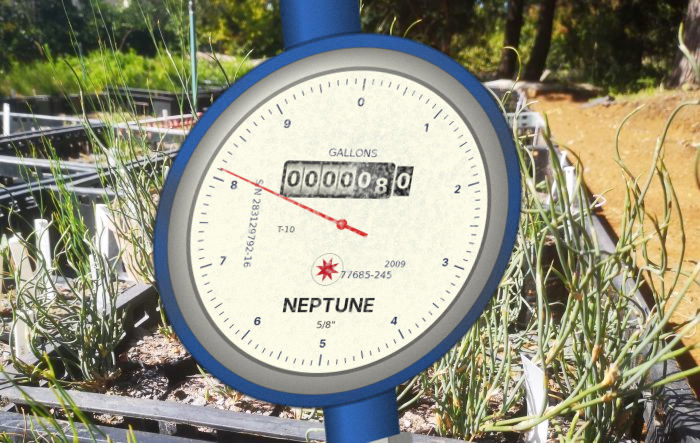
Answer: 78.1 (gal)
